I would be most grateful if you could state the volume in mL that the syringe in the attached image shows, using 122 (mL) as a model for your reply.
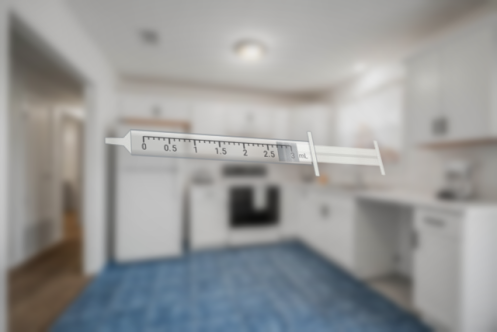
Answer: 2.7 (mL)
